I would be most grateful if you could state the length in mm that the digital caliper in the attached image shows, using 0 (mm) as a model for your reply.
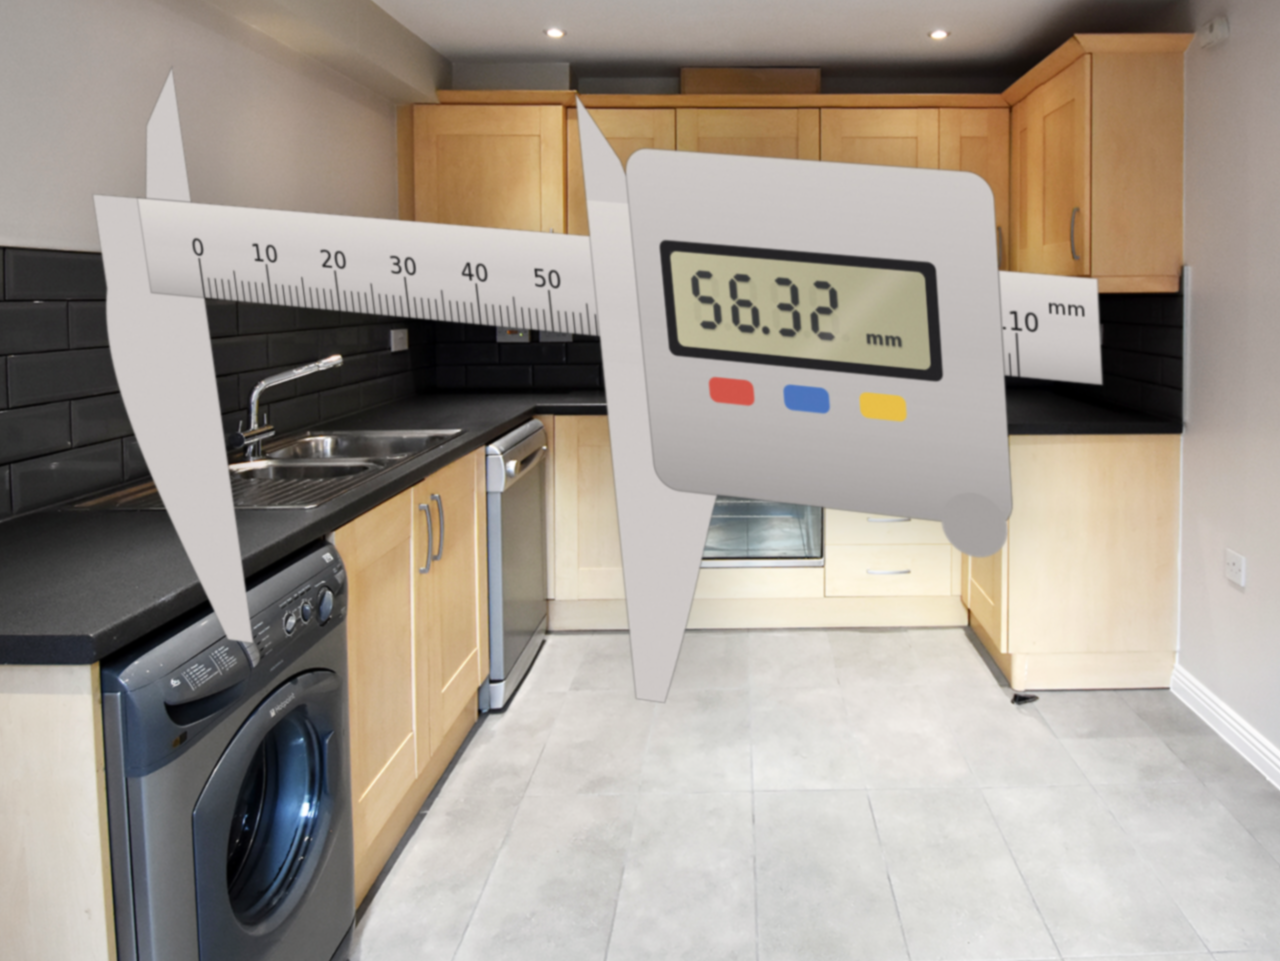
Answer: 56.32 (mm)
